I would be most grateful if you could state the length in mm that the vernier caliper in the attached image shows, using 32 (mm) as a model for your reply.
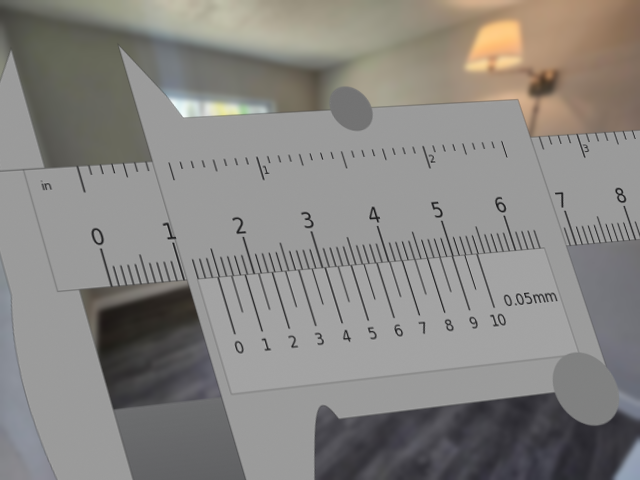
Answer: 14.8 (mm)
